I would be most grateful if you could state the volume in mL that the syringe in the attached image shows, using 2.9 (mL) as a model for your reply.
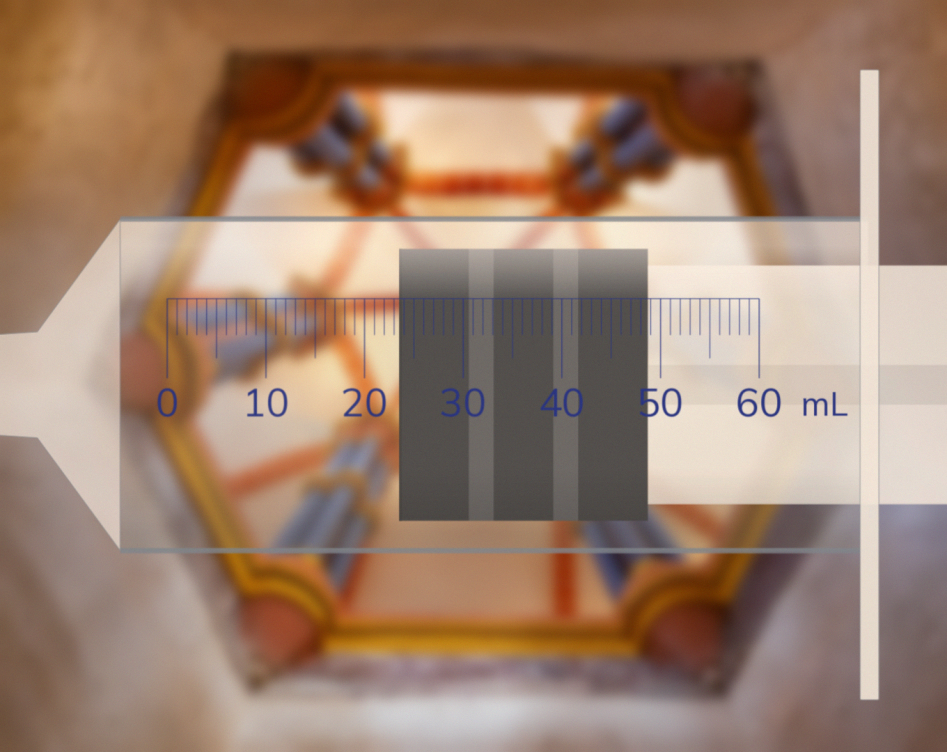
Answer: 23.5 (mL)
